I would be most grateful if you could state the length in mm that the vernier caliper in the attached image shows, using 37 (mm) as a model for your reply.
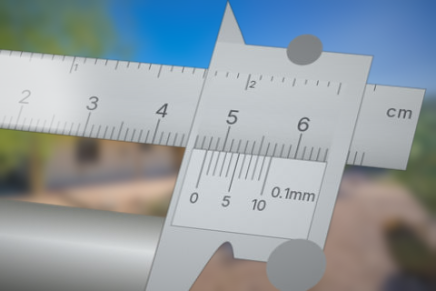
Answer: 47.8 (mm)
